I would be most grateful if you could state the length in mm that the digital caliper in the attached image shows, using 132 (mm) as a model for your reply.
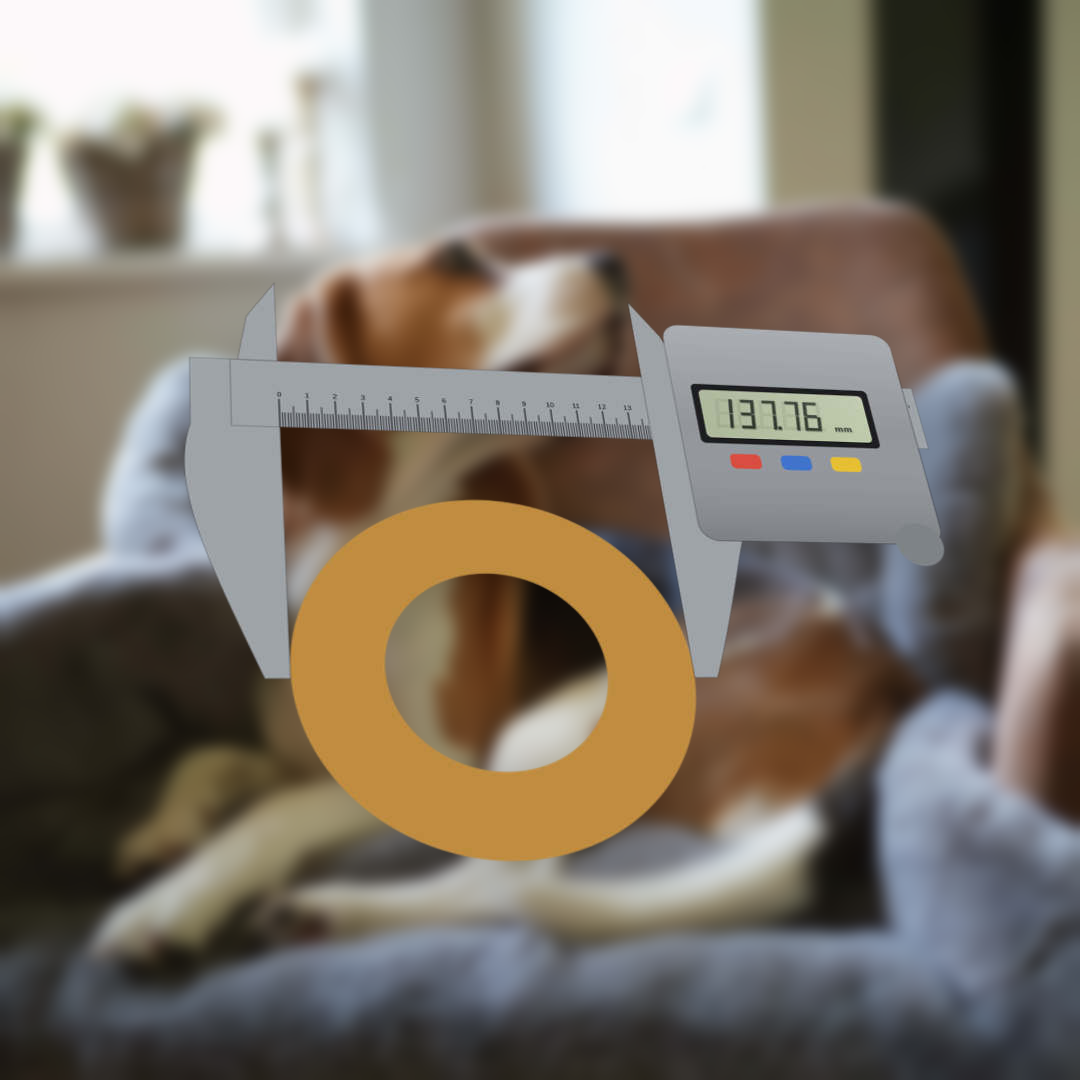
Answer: 137.76 (mm)
